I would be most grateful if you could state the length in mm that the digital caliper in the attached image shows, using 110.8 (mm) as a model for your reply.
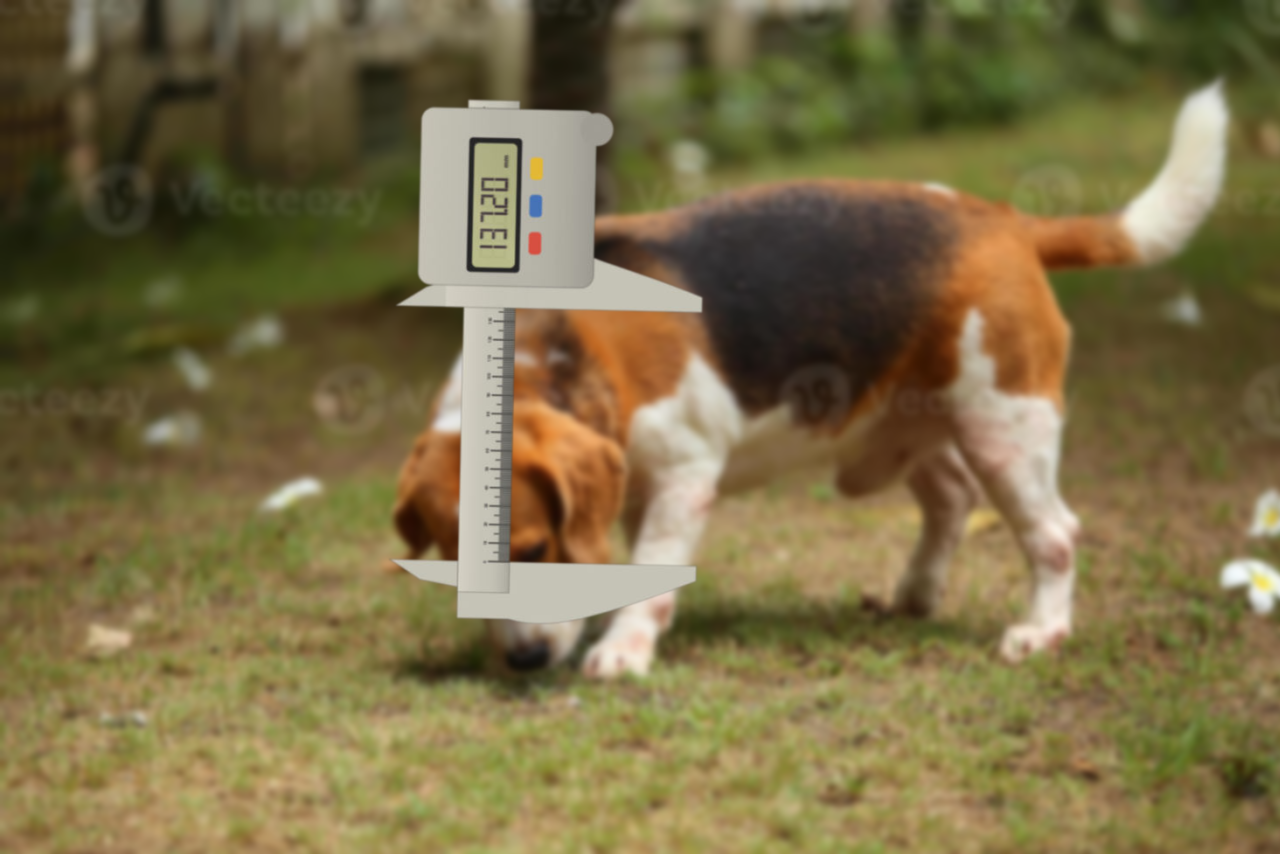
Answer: 137.20 (mm)
